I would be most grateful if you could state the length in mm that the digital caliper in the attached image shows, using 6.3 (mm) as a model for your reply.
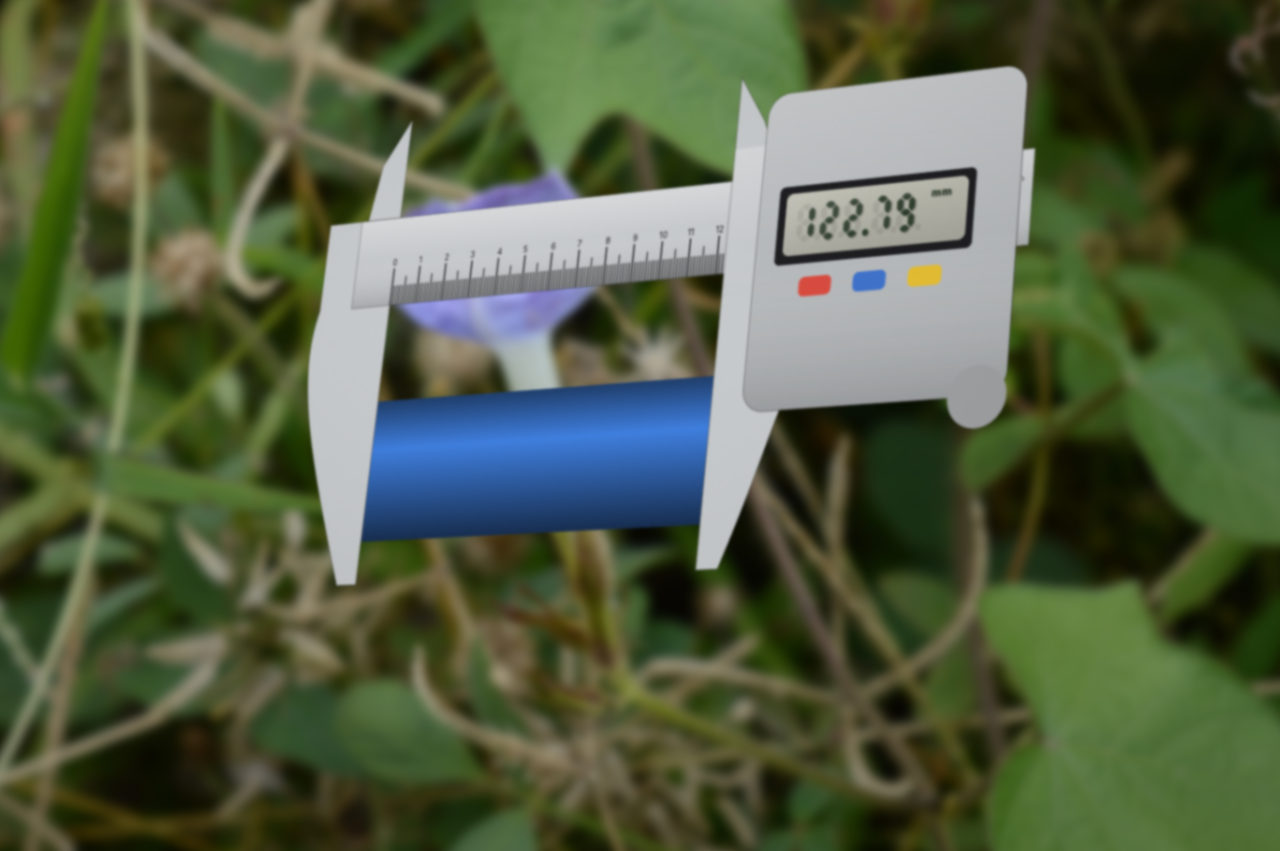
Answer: 122.79 (mm)
